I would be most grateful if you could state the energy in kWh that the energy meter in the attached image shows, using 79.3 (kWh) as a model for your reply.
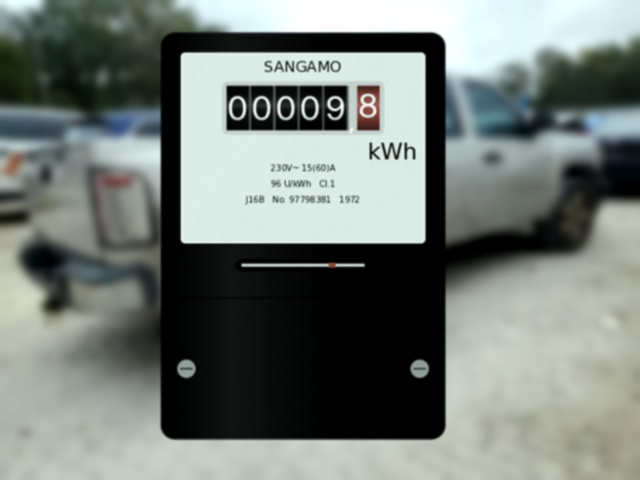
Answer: 9.8 (kWh)
